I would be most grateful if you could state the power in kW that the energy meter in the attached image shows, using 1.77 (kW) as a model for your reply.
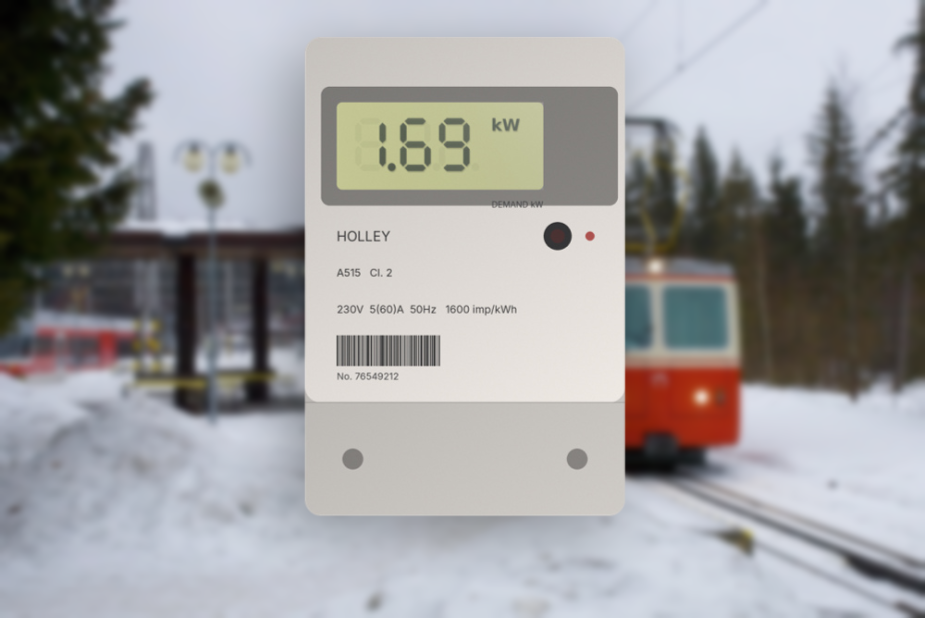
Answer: 1.69 (kW)
